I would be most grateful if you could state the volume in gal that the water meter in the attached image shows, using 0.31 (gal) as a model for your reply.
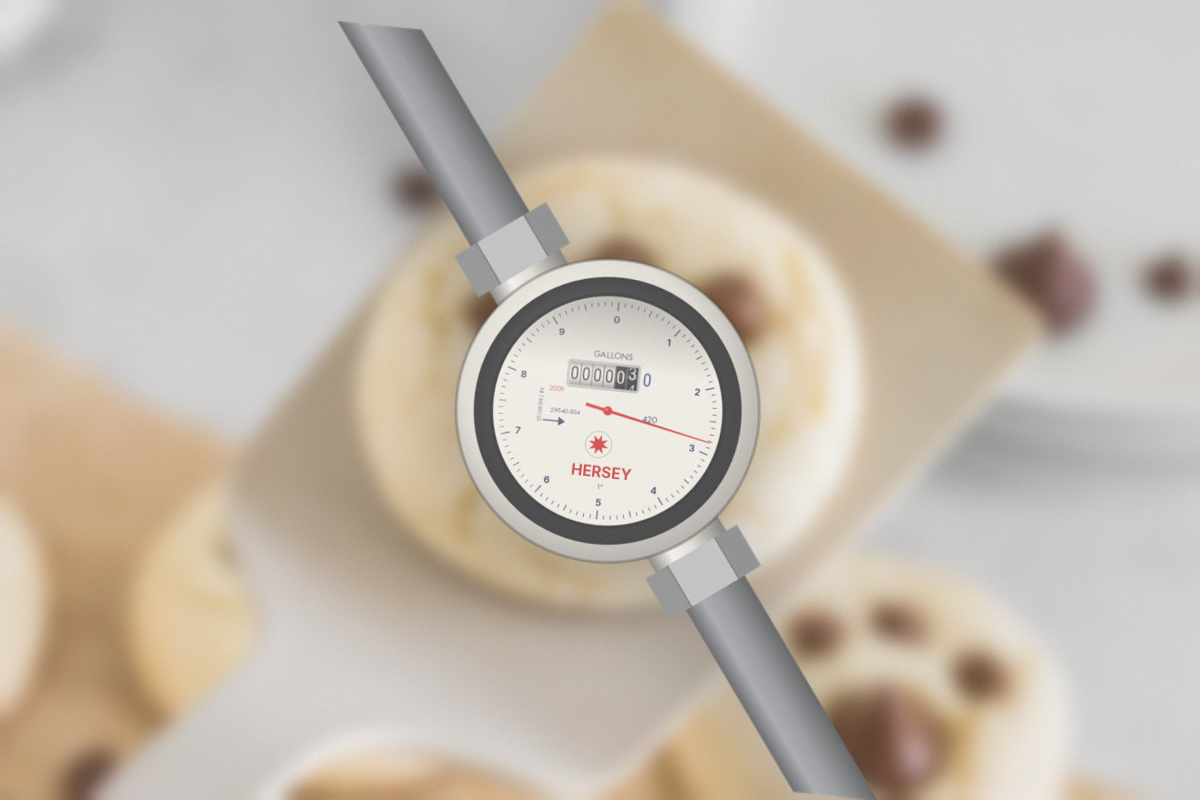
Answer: 32.8 (gal)
